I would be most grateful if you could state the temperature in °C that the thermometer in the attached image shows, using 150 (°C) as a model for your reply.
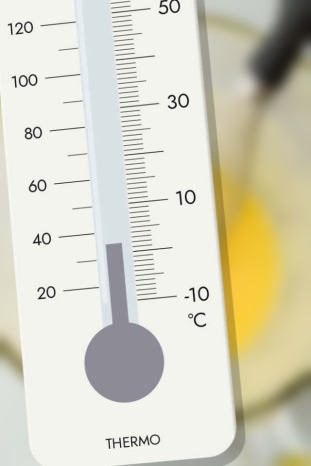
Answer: 2 (°C)
